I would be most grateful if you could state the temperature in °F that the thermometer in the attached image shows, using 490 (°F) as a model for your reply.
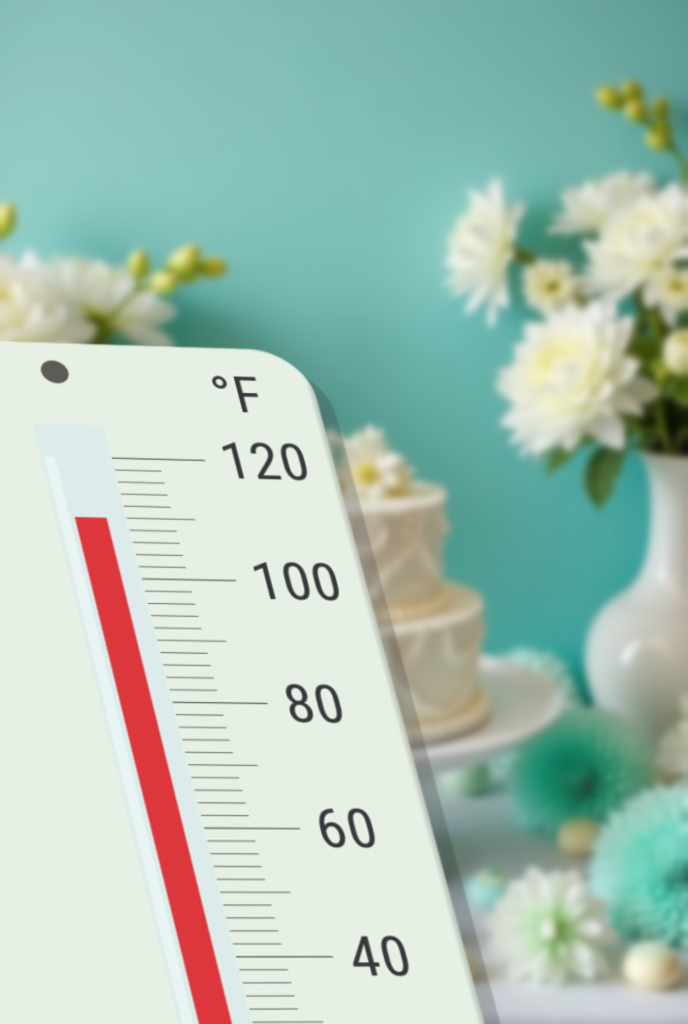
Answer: 110 (°F)
